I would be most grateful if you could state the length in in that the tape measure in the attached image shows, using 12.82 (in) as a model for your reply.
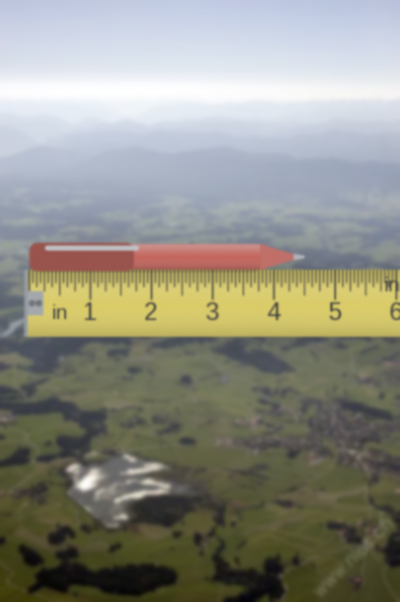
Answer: 4.5 (in)
